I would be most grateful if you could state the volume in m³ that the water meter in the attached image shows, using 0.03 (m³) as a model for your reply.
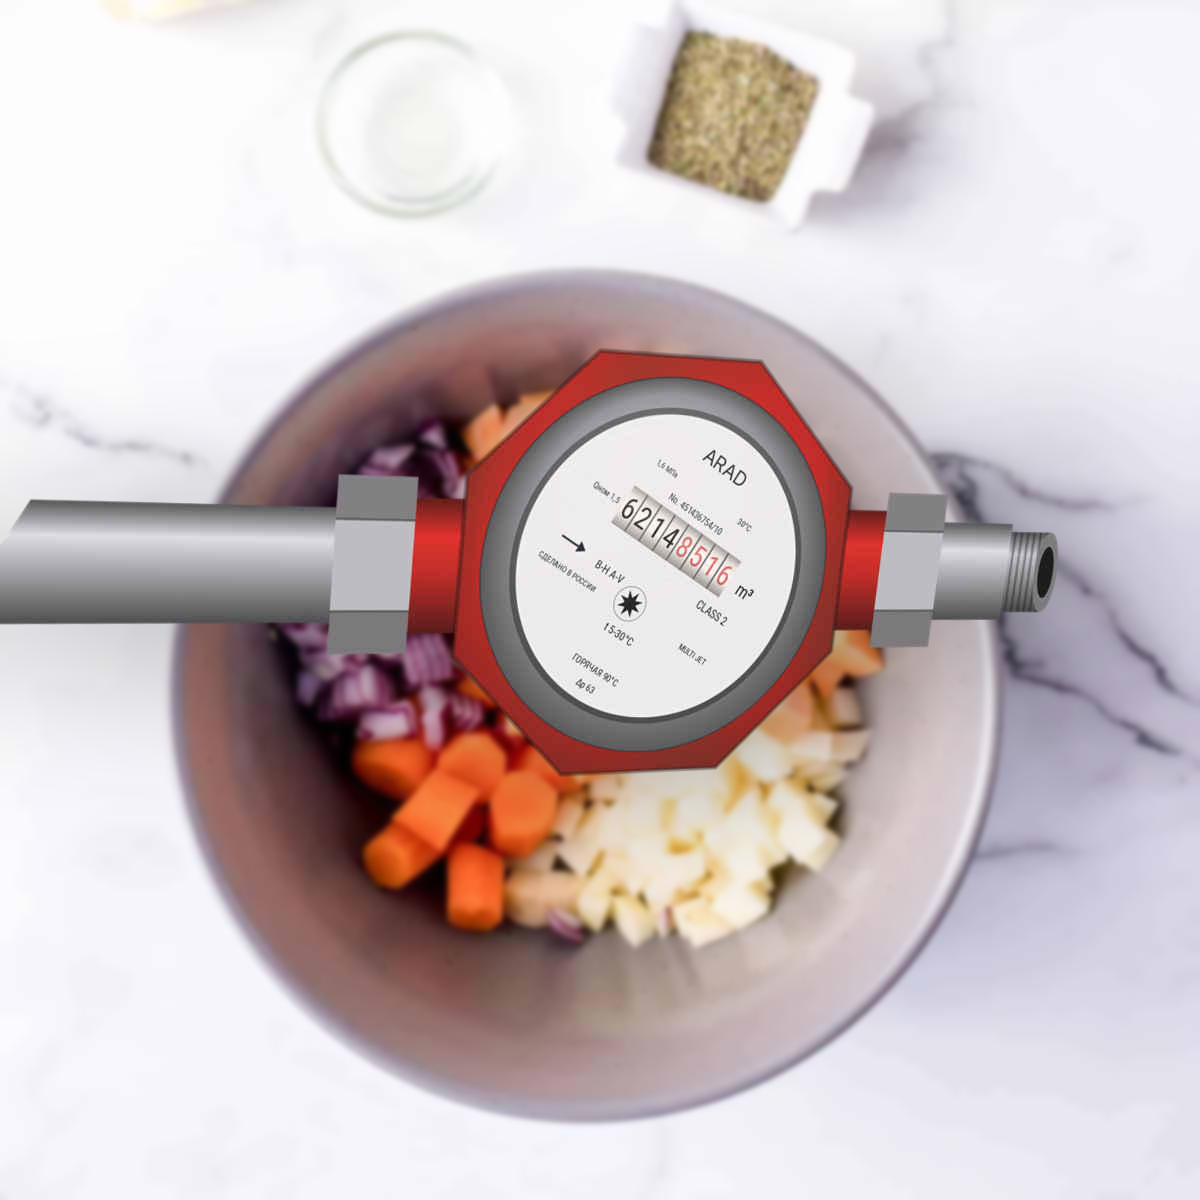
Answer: 6214.8516 (m³)
